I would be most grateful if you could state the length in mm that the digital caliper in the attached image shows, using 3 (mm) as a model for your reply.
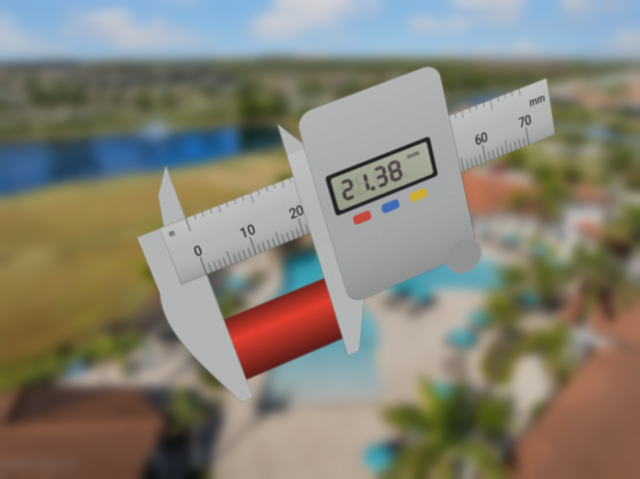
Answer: 21.38 (mm)
